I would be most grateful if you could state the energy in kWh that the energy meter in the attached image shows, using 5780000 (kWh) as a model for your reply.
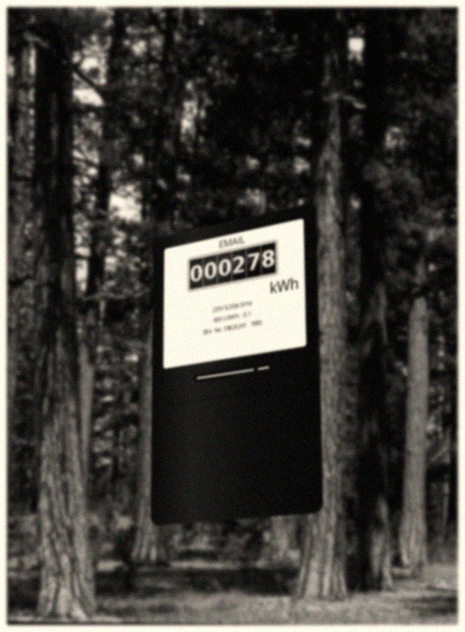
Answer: 278 (kWh)
